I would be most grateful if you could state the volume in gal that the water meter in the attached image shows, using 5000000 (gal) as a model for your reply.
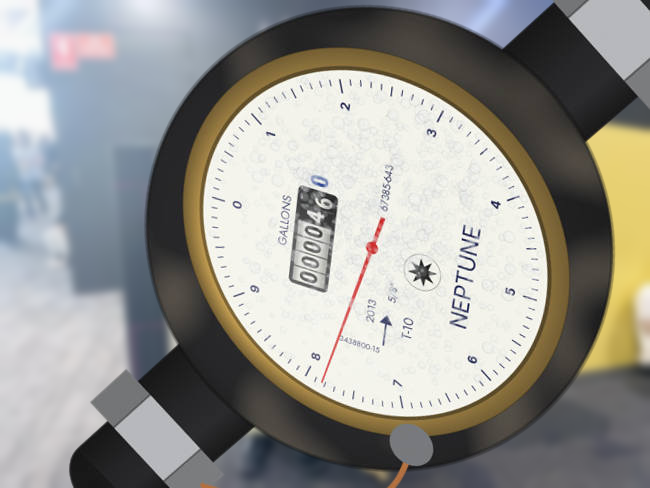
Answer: 457.8 (gal)
